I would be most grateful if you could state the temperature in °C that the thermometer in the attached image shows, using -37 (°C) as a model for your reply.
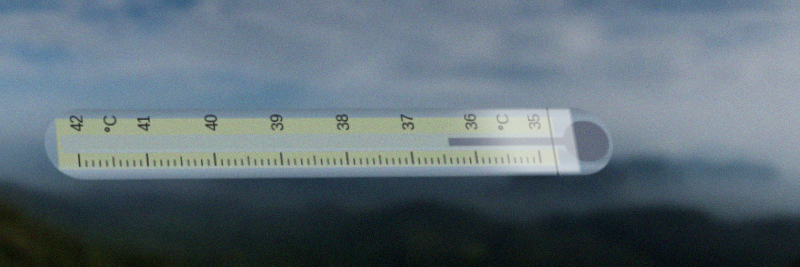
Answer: 36.4 (°C)
